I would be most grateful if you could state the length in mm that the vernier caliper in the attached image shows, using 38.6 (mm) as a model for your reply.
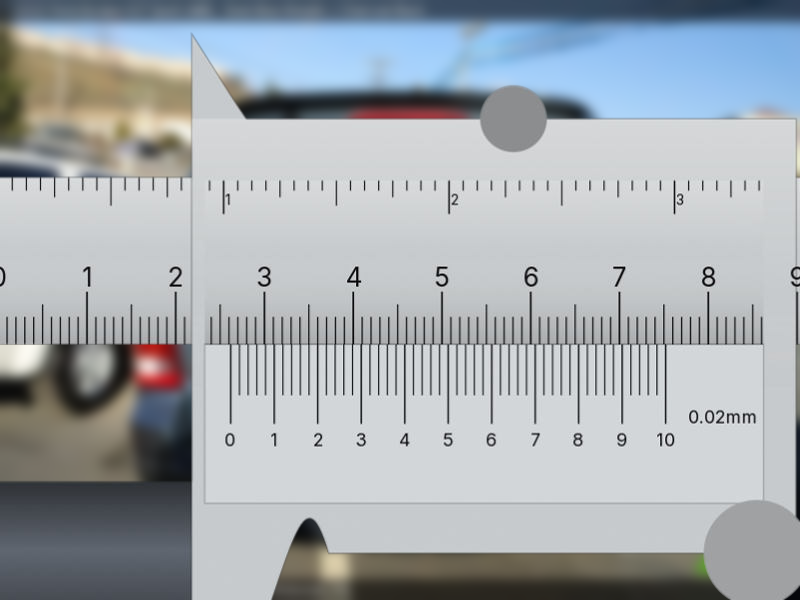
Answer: 26.2 (mm)
